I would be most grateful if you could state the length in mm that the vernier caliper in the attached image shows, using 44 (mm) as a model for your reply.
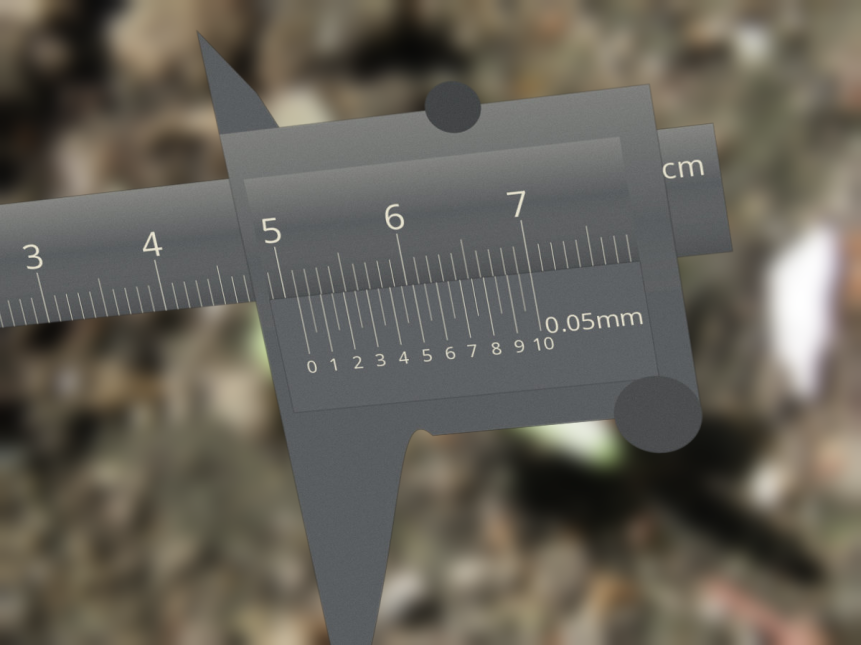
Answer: 51.0 (mm)
